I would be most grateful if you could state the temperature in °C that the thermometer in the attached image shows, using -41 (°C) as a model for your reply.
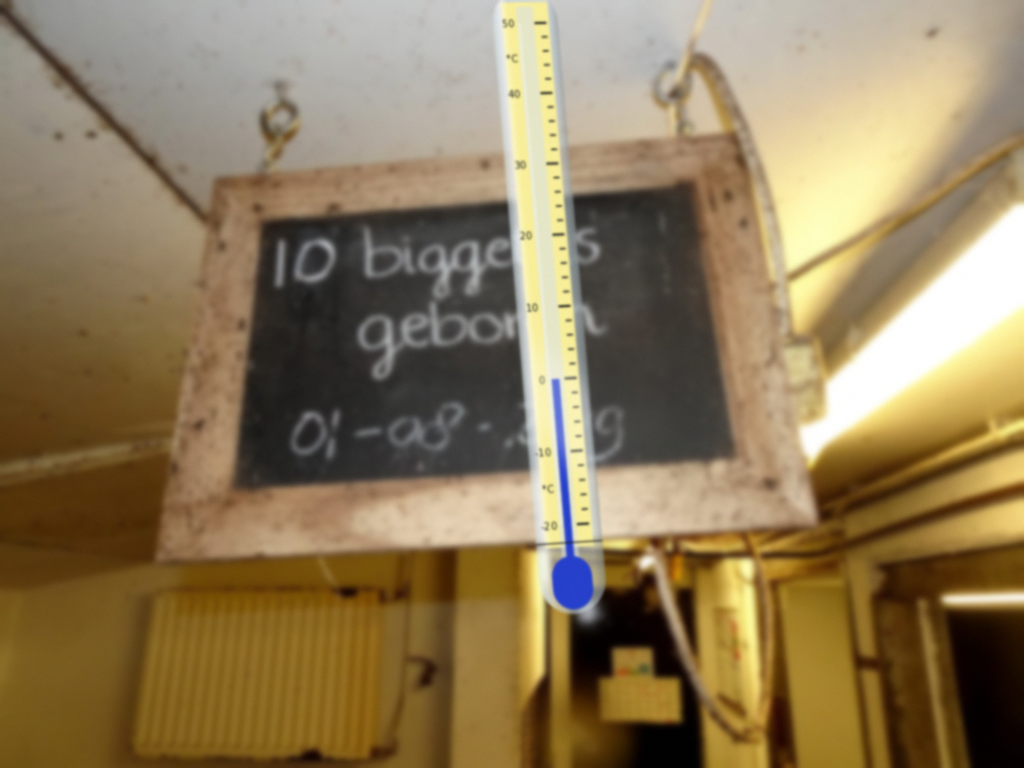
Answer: 0 (°C)
